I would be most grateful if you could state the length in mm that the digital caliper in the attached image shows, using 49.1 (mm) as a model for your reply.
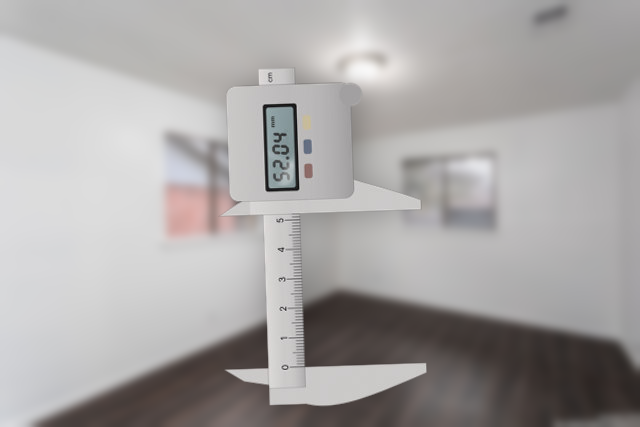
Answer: 52.04 (mm)
